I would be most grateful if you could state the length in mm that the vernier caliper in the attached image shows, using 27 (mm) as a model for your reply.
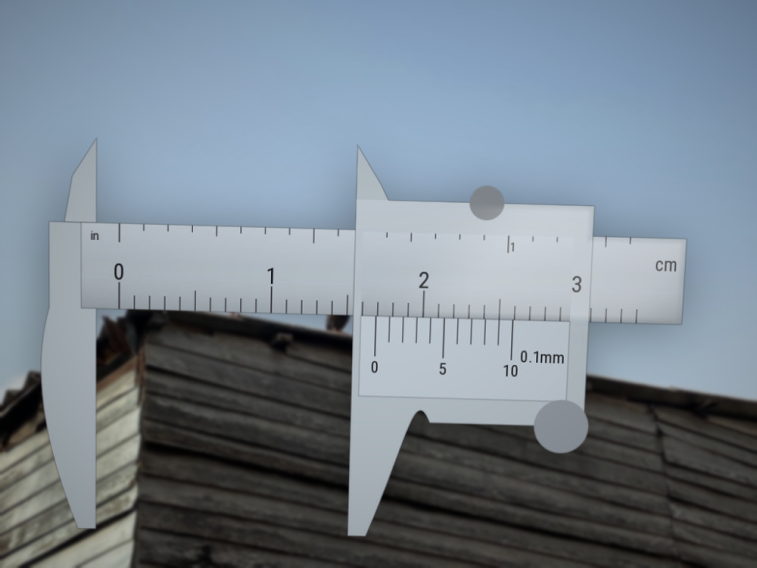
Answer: 16.9 (mm)
